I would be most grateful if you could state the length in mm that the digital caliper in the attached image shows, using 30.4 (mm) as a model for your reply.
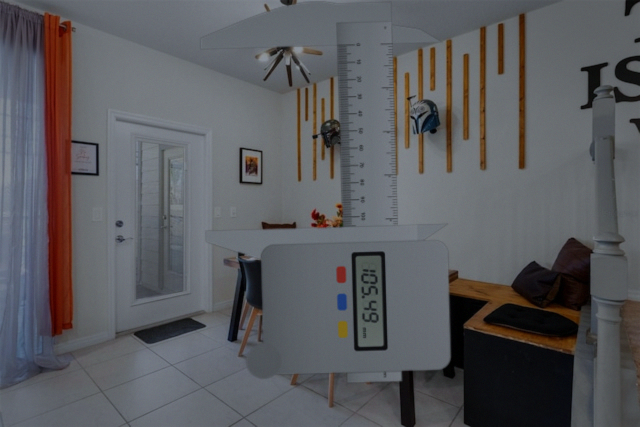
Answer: 105.49 (mm)
